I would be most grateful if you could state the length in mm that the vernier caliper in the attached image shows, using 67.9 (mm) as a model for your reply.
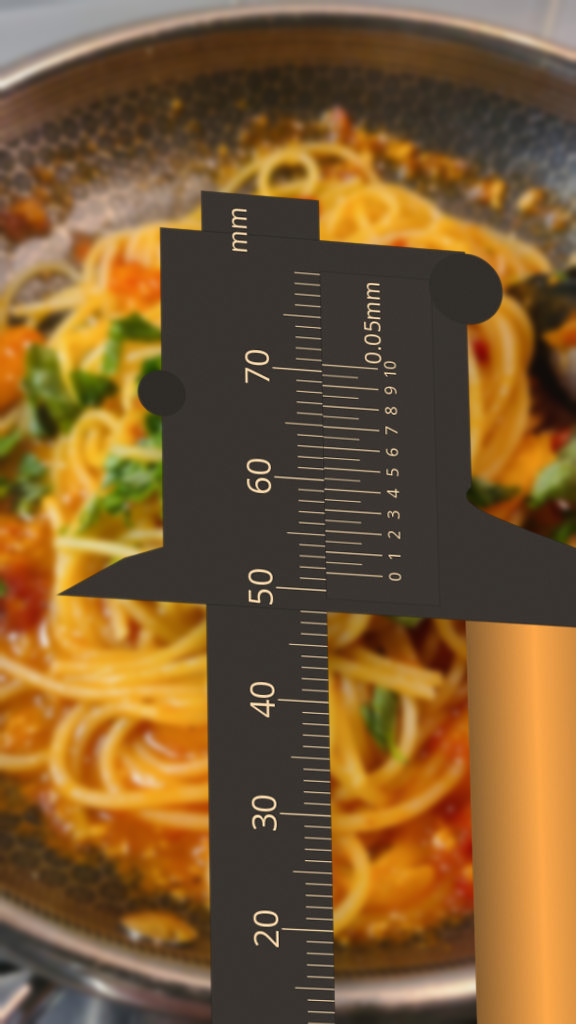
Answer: 51.6 (mm)
